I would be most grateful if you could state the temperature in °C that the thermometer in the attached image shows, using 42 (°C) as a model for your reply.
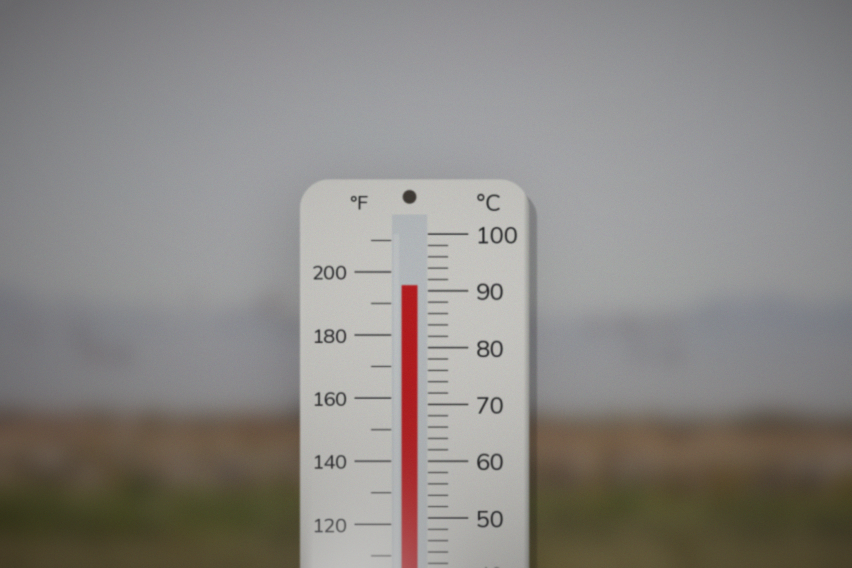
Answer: 91 (°C)
